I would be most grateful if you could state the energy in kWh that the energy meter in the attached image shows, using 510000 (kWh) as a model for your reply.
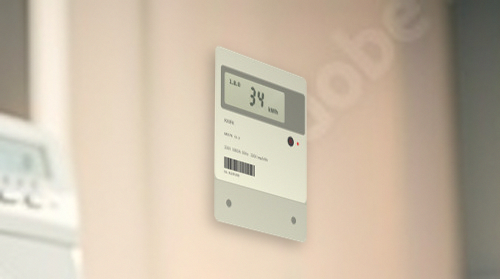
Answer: 34 (kWh)
